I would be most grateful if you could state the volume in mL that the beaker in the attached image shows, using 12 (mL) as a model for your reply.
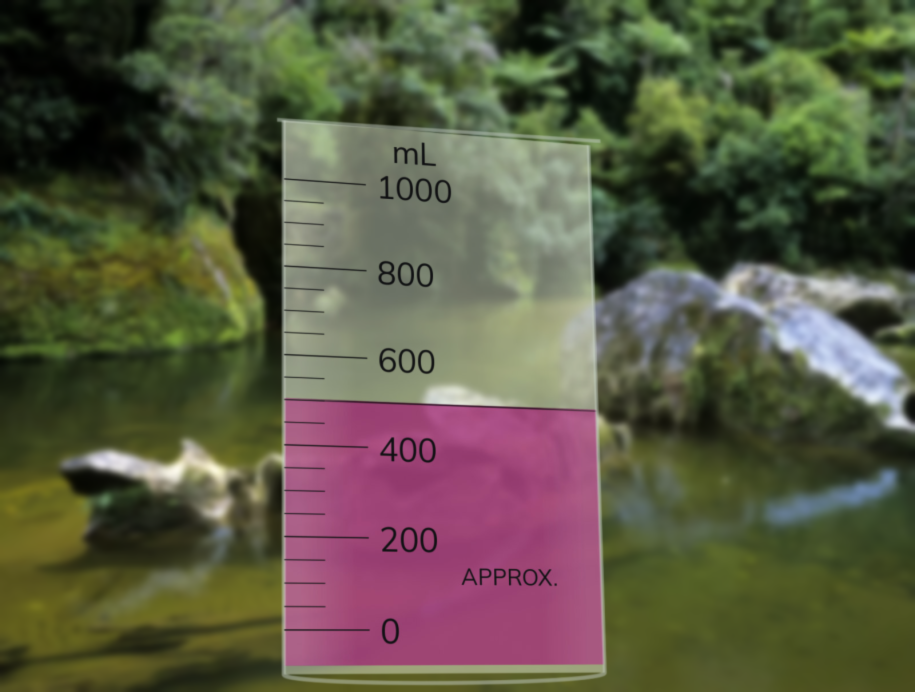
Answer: 500 (mL)
